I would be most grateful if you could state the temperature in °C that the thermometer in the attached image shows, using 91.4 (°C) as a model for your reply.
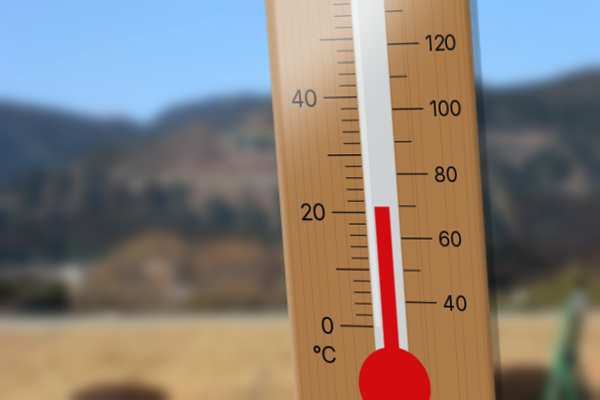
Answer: 21 (°C)
